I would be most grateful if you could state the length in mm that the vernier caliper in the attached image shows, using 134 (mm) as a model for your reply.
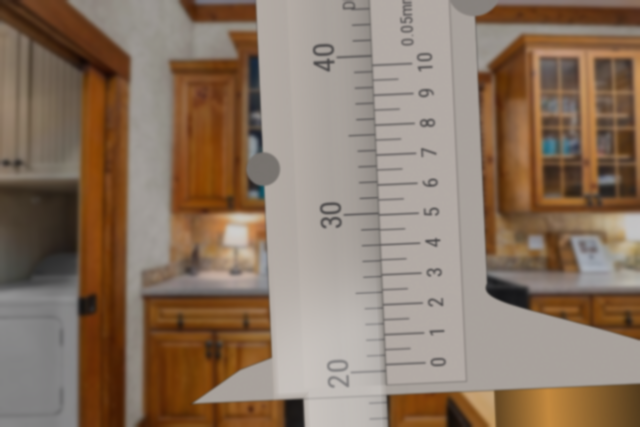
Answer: 20.4 (mm)
